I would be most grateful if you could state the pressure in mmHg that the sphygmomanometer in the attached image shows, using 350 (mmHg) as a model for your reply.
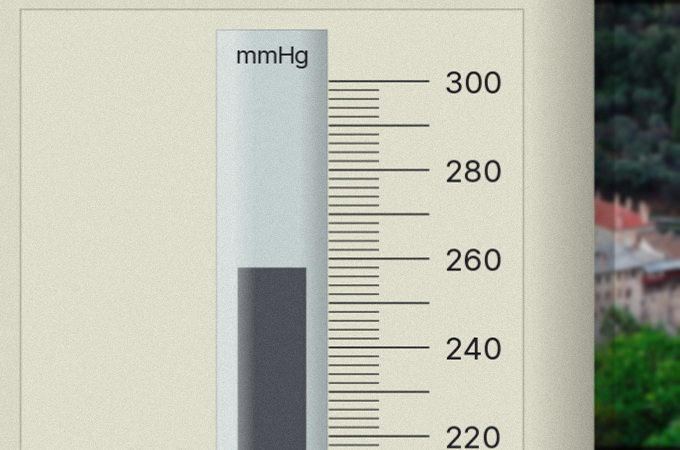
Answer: 258 (mmHg)
